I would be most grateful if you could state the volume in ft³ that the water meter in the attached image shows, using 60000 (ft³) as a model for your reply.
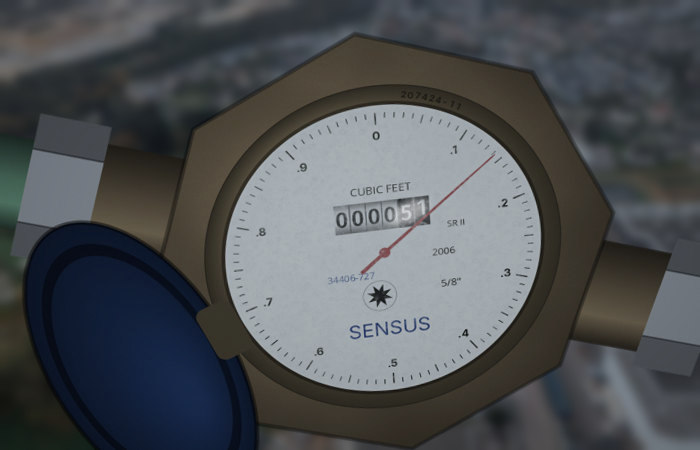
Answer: 51.14 (ft³)
